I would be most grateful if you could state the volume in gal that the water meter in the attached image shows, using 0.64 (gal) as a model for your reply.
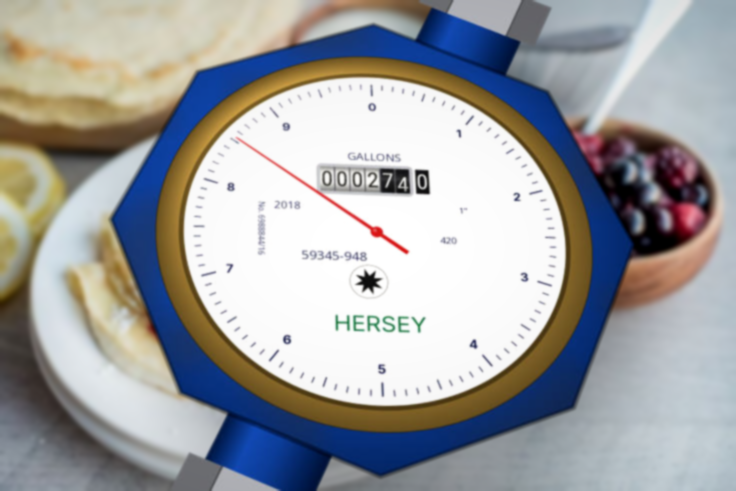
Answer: 2738.5 (gal)
